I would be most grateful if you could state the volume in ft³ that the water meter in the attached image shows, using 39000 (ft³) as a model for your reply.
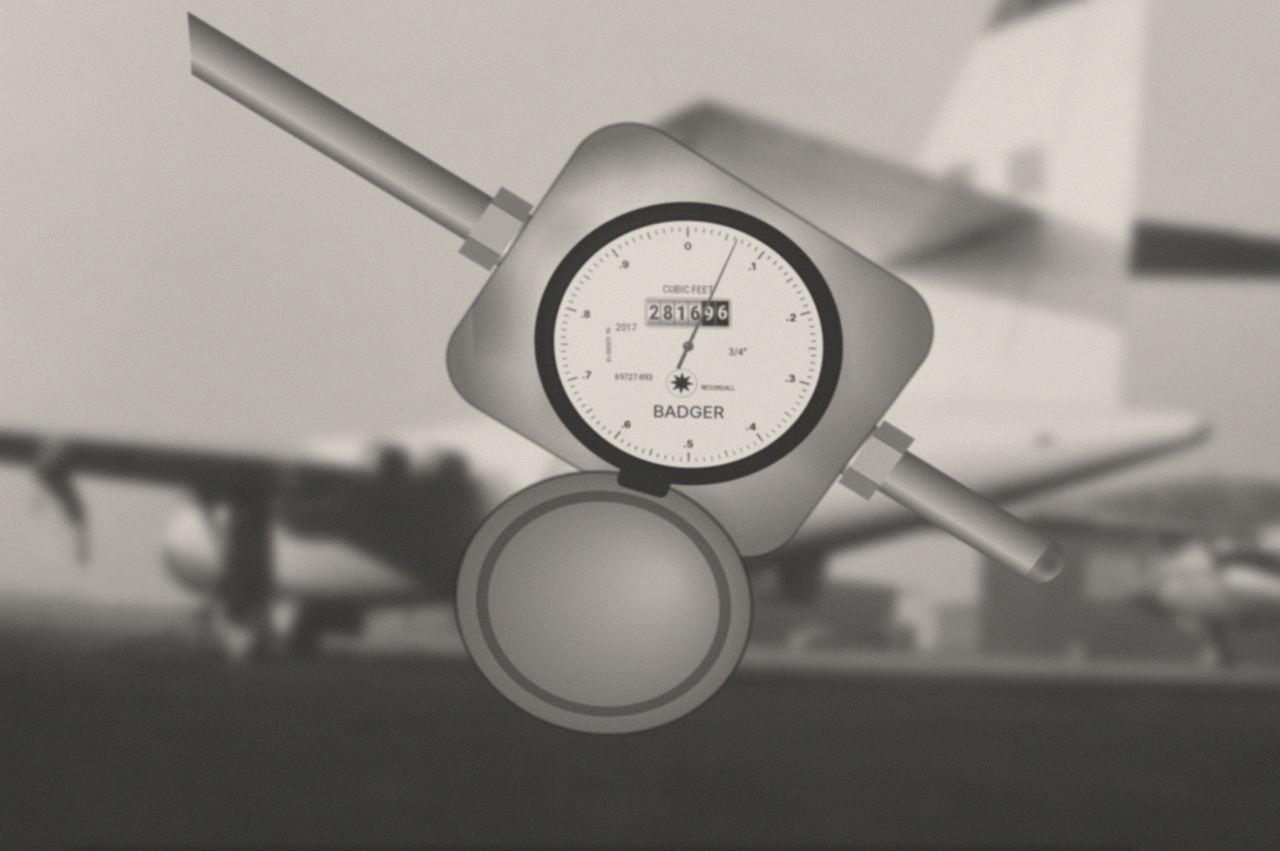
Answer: 281696.06 (ft³)
